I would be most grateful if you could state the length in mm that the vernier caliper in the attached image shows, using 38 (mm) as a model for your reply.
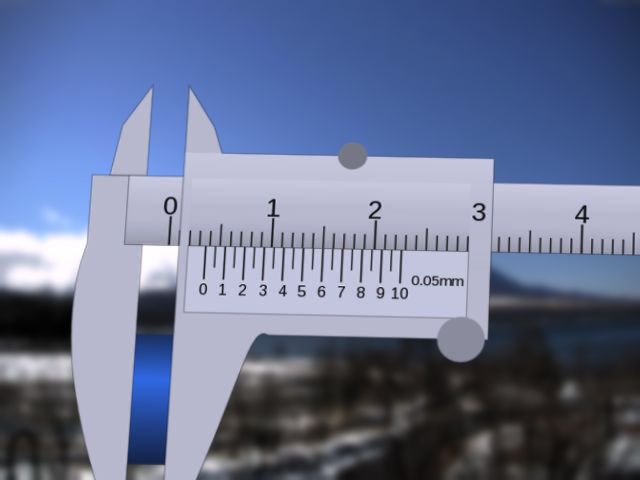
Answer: 3.6 (mm)
